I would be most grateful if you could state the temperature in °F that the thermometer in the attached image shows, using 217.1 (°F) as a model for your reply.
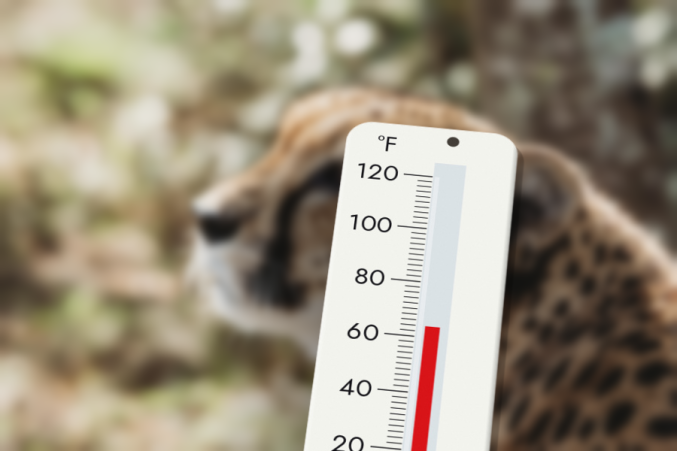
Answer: 64 (°F)
